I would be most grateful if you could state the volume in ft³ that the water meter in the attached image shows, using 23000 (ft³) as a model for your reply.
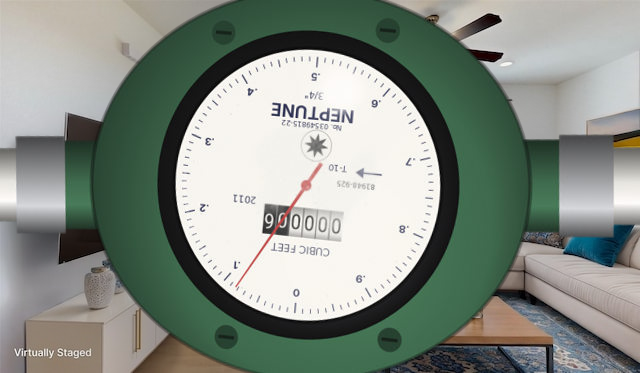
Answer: 6.08 (ft³)
